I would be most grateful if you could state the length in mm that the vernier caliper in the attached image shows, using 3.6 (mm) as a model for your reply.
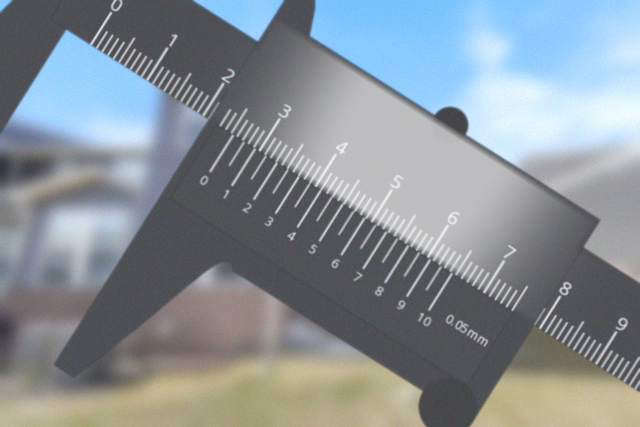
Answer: 25.4 (mm)
